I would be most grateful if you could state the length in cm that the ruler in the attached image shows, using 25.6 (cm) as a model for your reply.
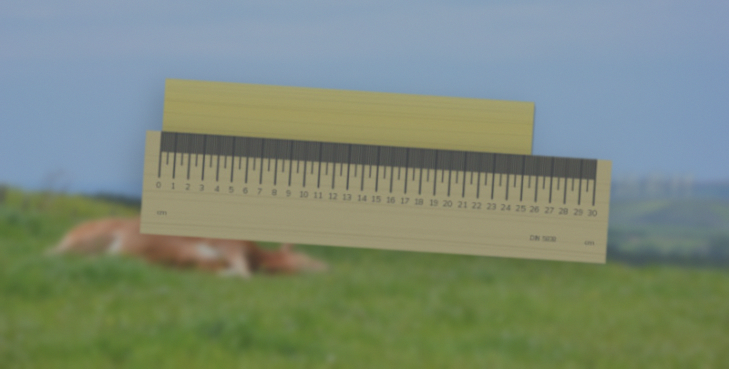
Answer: 25.5 (cm)
